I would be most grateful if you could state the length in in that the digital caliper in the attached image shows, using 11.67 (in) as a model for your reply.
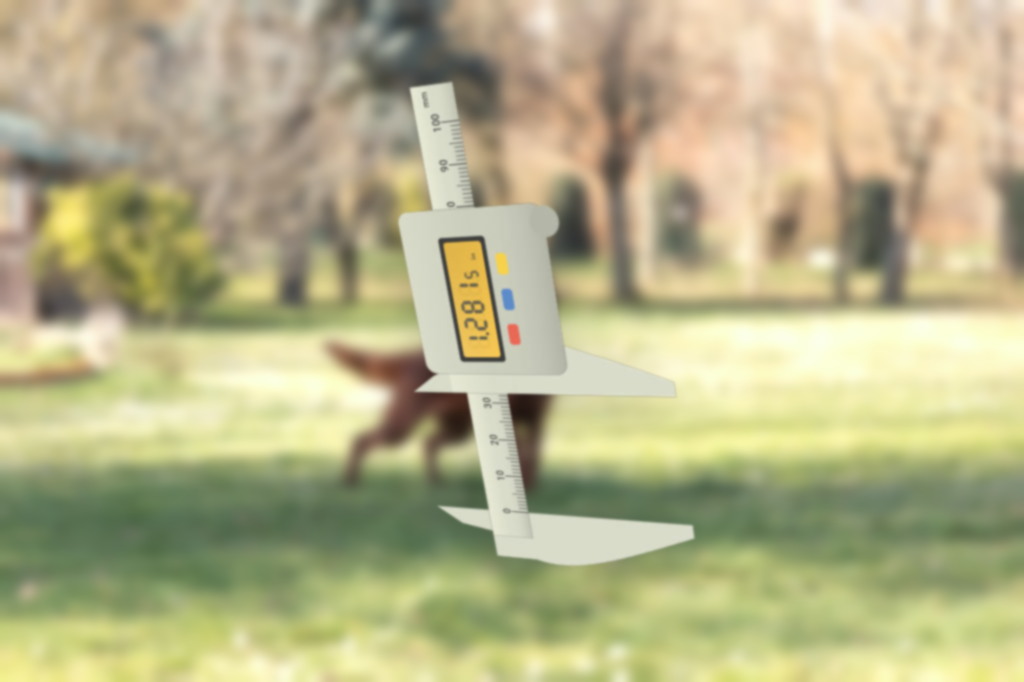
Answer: 1.2815 (in)
